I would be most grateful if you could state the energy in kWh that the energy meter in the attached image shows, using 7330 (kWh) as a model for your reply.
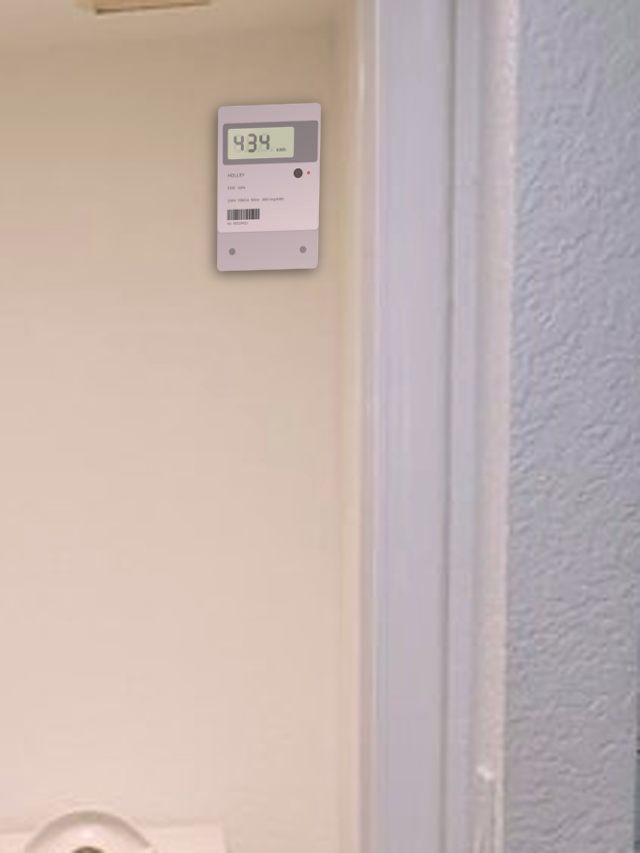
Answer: 434 (kWh)
